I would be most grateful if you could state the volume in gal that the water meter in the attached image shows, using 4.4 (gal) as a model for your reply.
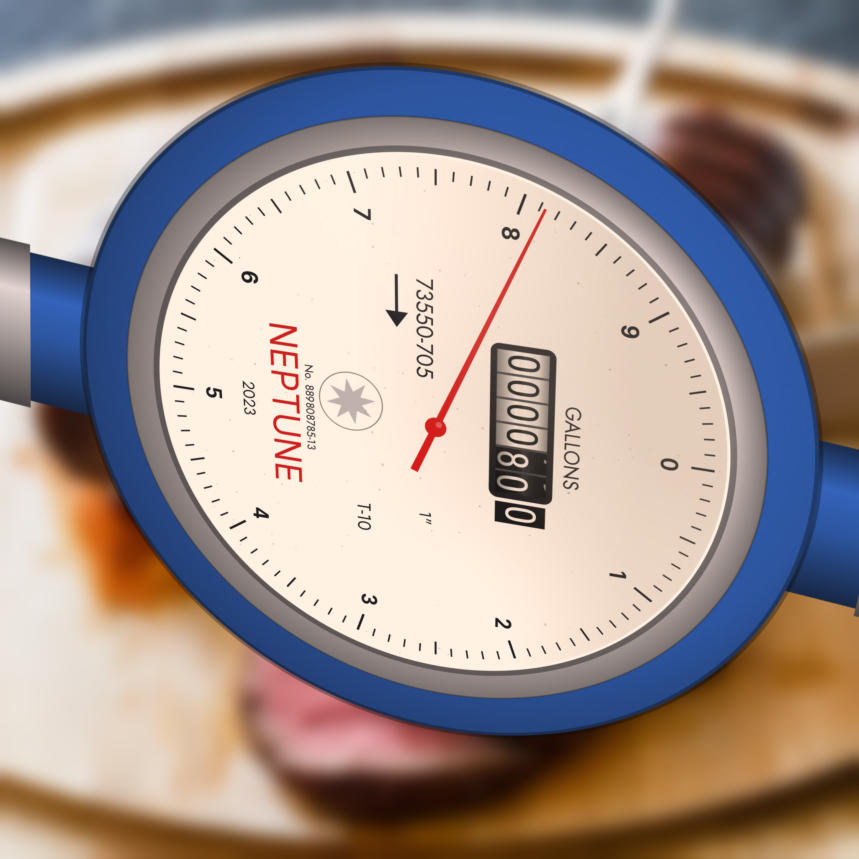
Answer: 798.1 (gal)
